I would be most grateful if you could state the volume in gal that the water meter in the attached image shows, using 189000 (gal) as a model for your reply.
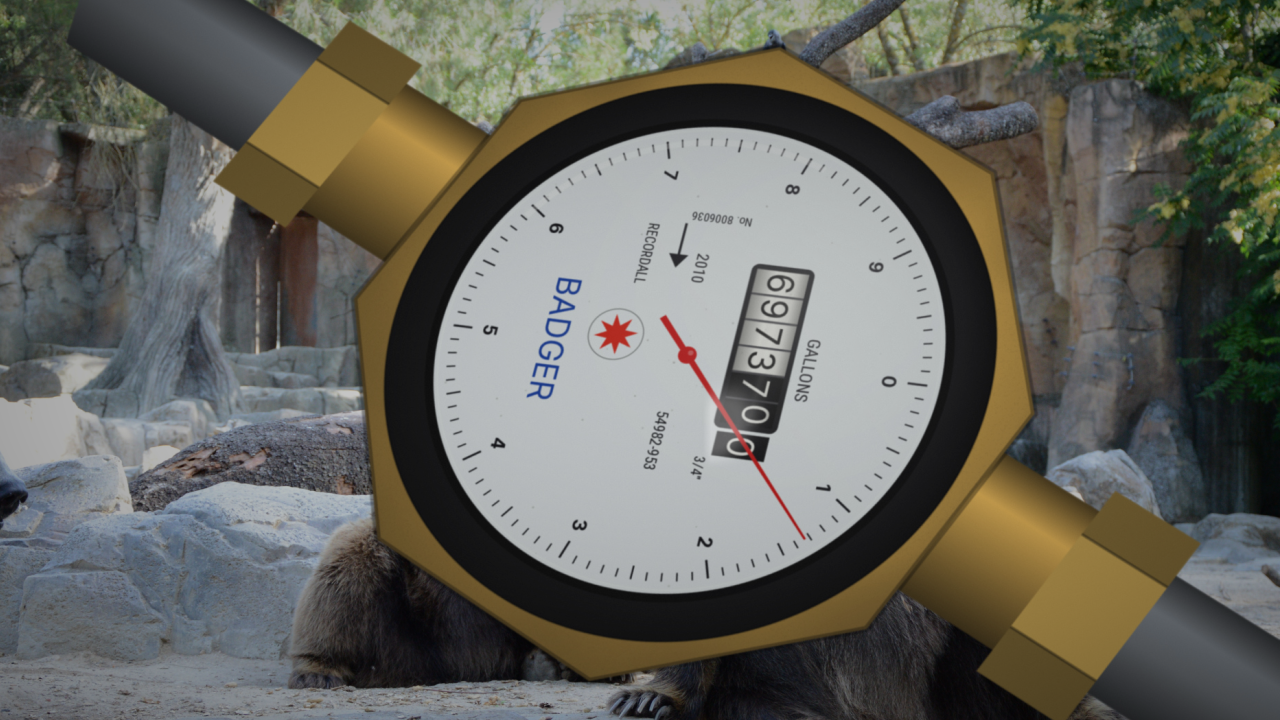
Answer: 6973701.3 (gal)
